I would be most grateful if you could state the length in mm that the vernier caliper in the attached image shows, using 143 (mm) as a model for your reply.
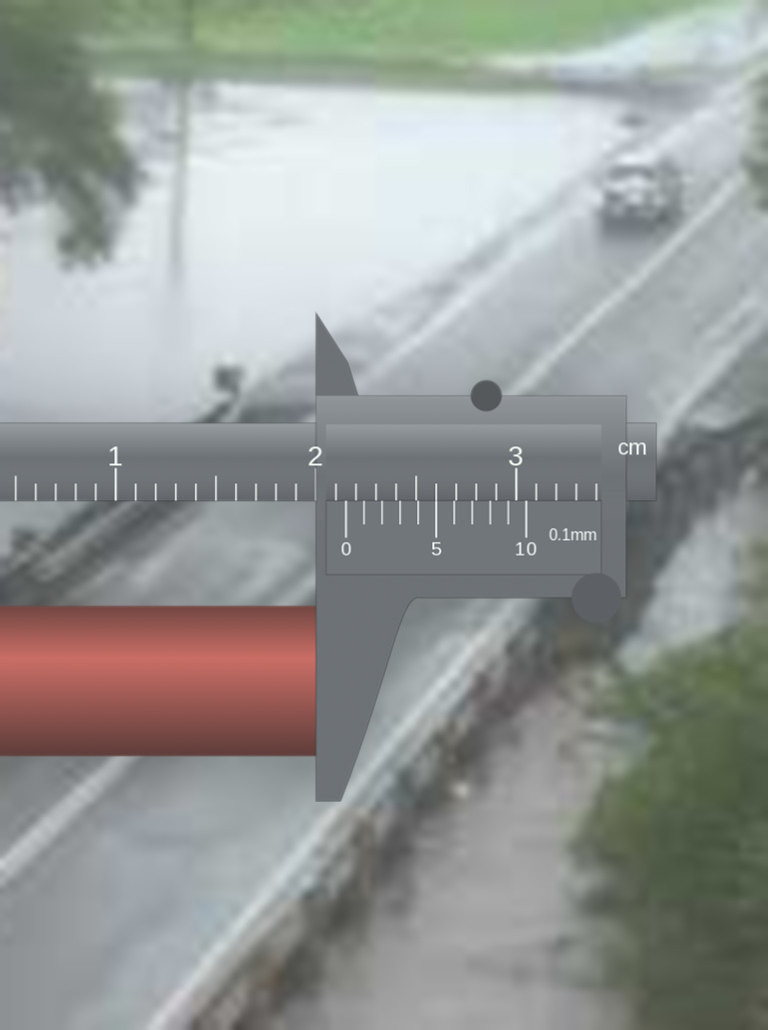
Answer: 21.5 (mm)
